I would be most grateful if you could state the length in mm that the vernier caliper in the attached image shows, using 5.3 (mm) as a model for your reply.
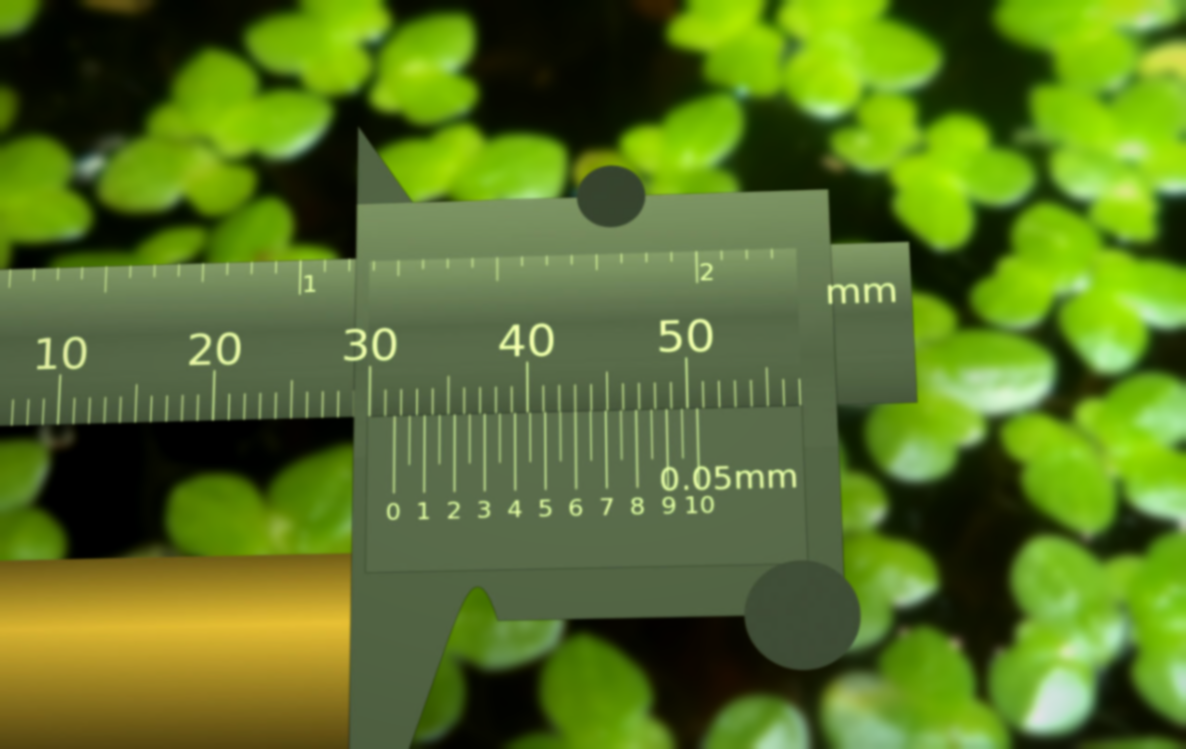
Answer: 31.6 (mm)
